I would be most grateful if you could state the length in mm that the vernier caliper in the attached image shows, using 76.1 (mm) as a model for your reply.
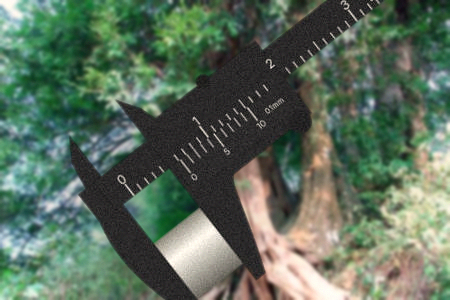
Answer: 6.2 (mm)
